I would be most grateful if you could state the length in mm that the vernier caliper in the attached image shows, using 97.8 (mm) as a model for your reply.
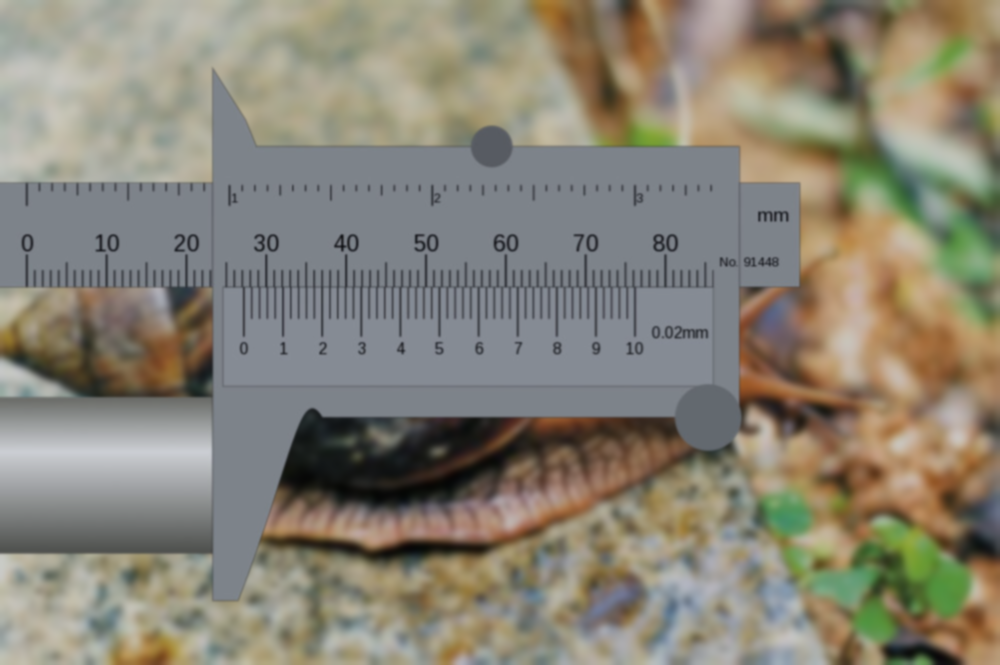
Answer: 27.2 (mm)
